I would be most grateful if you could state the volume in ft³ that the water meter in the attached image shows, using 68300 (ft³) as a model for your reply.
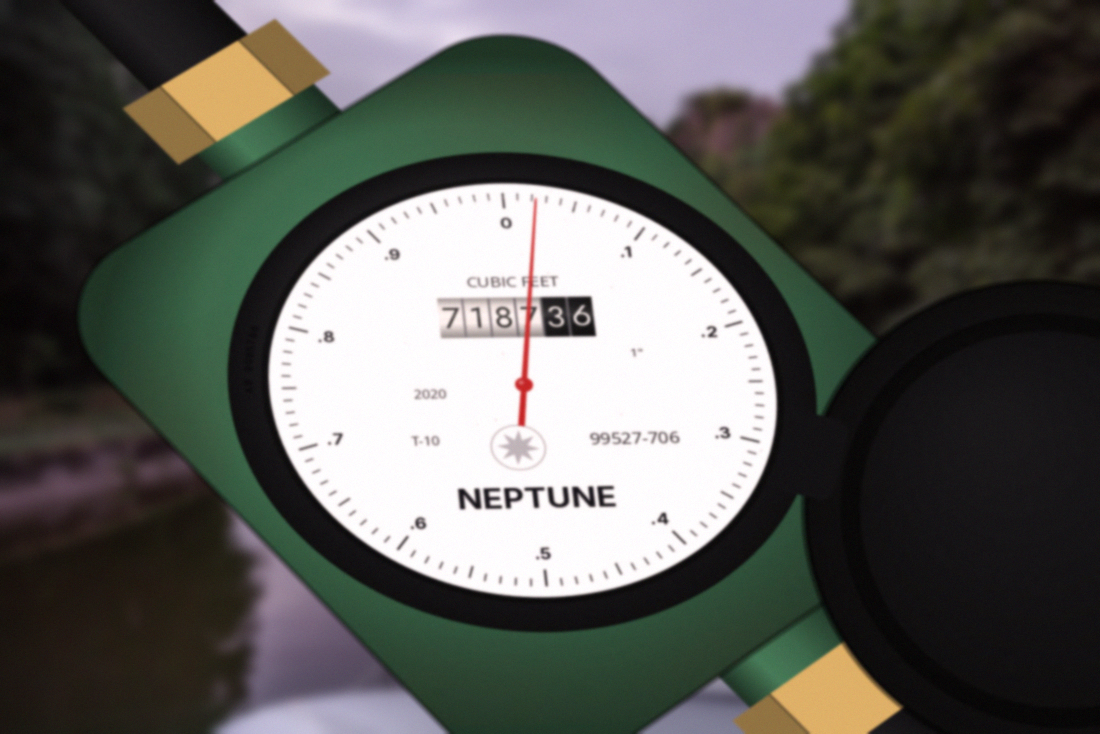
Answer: 718736.02 (ft³)
